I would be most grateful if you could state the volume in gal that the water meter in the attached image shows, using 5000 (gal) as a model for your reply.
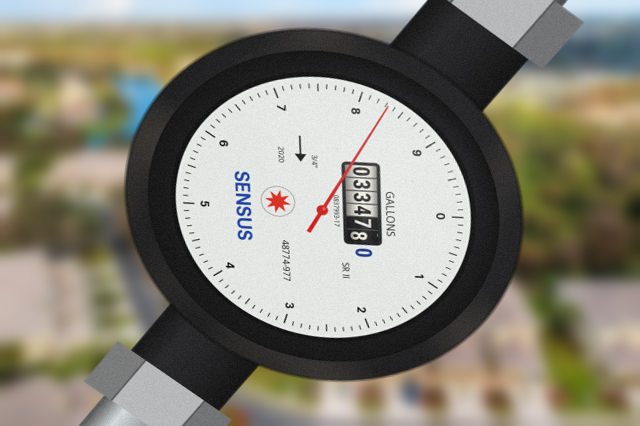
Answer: 334778.3 (gal)
